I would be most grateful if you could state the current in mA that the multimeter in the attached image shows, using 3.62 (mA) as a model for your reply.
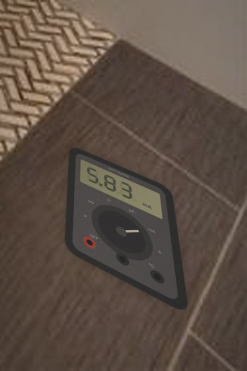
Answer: 5.83 (mA)
